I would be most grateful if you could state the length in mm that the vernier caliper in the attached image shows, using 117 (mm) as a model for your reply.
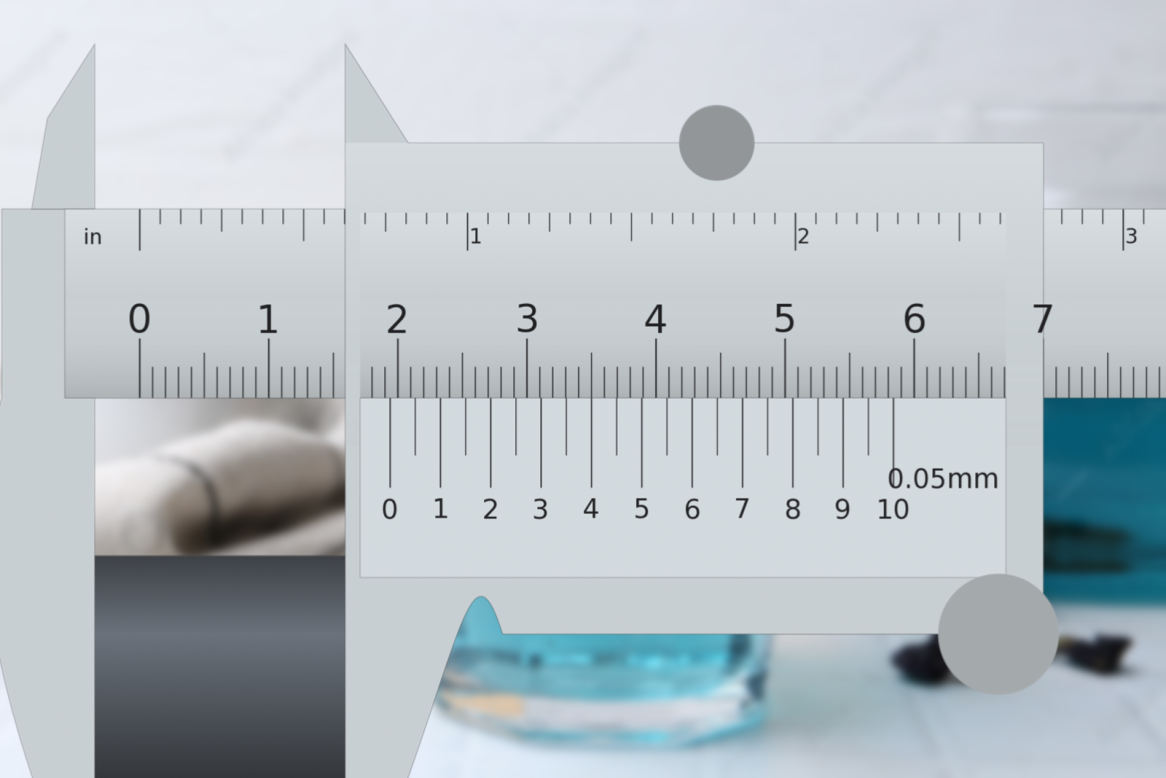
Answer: 19.4 (mm)
